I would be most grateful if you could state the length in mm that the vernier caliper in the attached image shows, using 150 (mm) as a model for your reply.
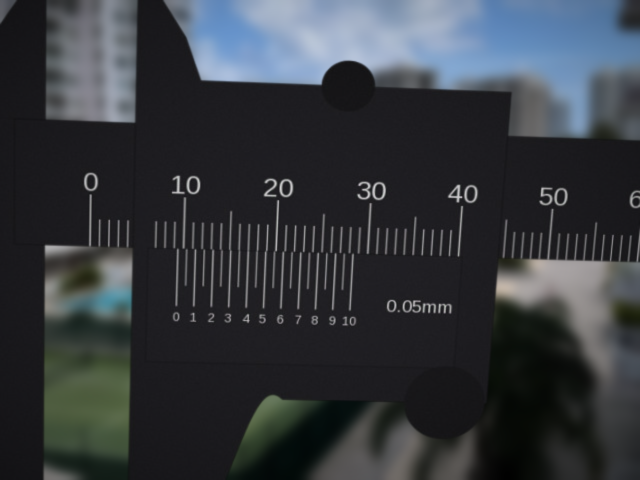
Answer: 9.4 (mm)
